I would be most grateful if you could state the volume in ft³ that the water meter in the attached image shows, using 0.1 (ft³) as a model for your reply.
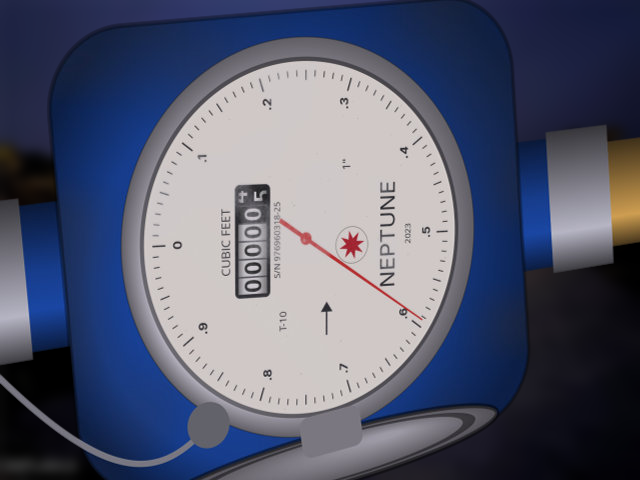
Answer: 4.59 (ft³)
